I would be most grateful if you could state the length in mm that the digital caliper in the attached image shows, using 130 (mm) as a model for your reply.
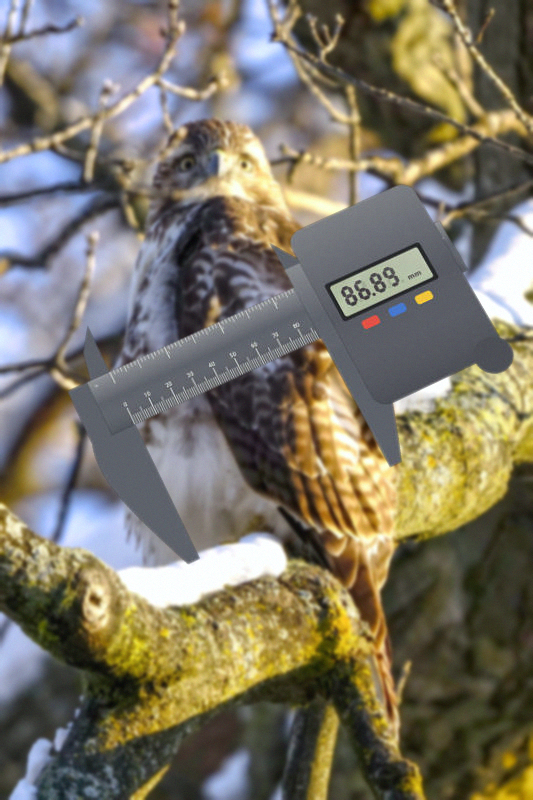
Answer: 86.89 (mm)
